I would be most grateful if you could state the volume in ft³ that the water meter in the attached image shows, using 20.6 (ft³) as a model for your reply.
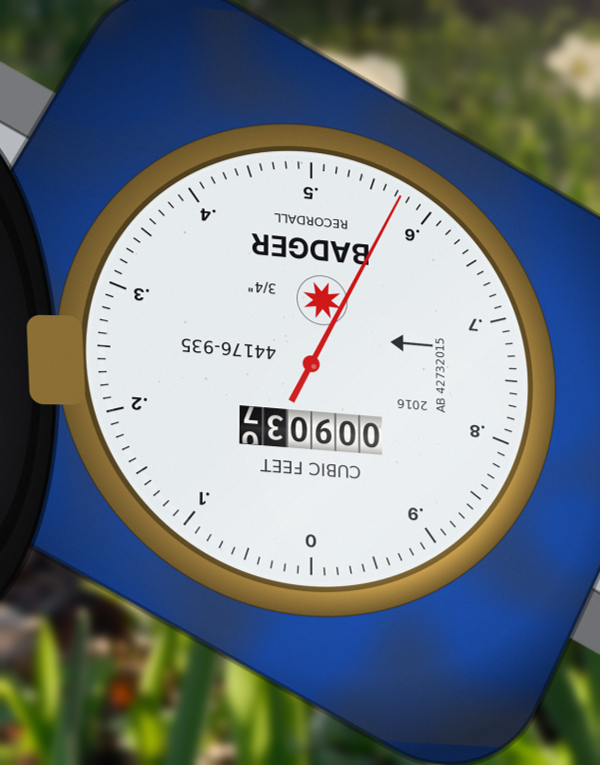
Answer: 9036.57 (ft³)
